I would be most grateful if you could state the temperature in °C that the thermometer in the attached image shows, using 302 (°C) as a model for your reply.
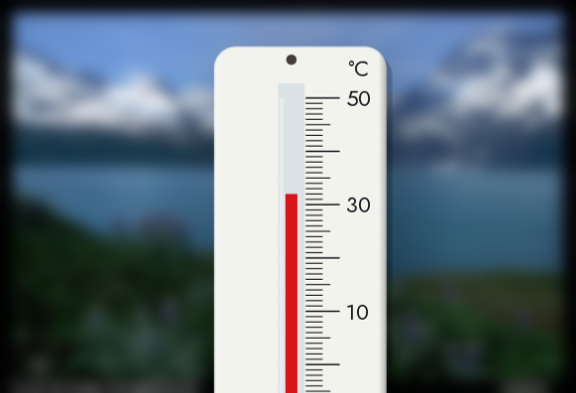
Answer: 32 (°C)
